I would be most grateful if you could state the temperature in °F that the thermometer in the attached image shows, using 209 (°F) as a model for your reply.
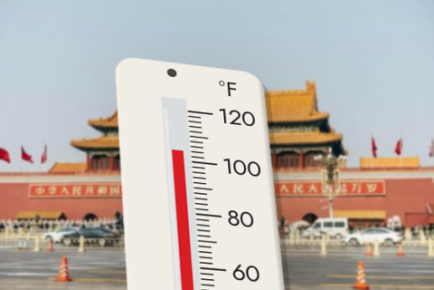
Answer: 104 (°F)
